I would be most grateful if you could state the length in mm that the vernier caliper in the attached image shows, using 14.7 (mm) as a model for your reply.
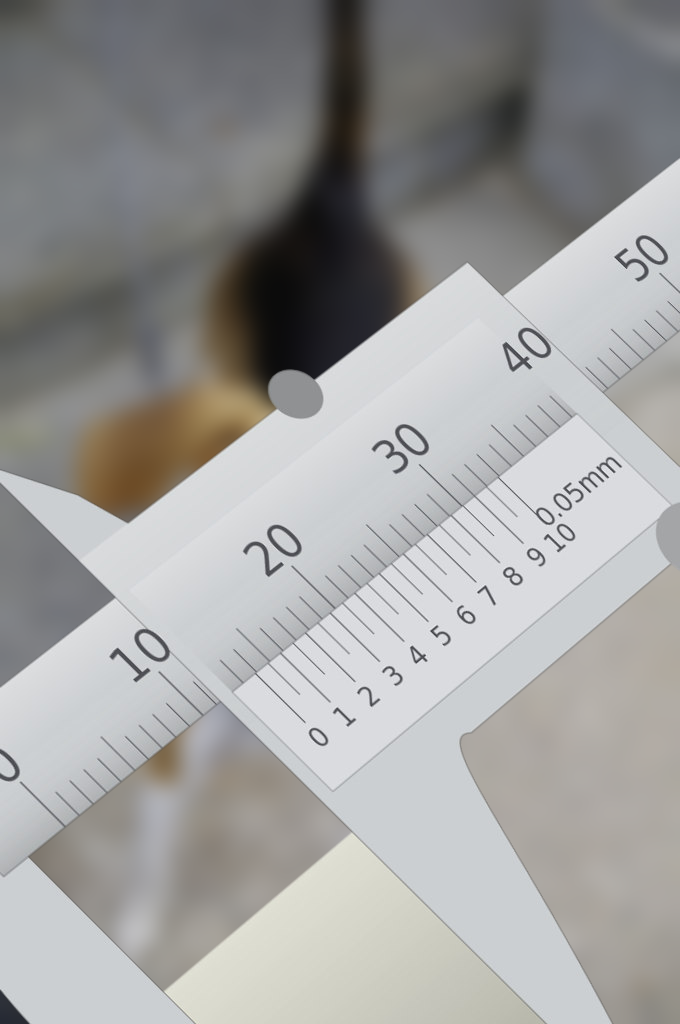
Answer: 13.9 (mm)
